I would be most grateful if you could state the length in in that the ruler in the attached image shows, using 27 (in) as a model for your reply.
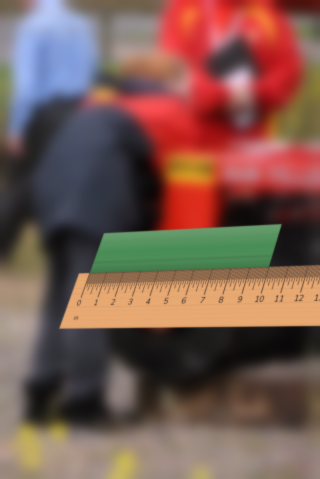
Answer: 10 (in)
